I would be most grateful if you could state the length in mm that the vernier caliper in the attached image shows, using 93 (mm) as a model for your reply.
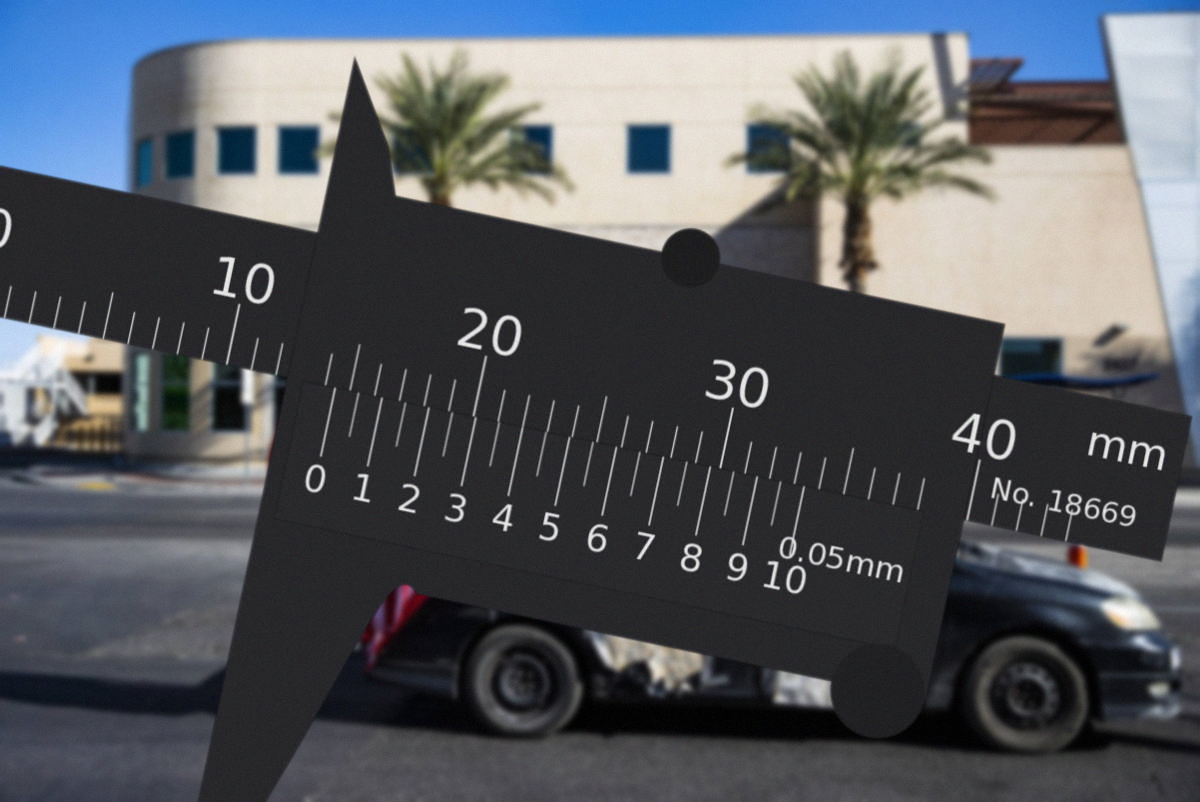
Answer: 14.4 (mm)
